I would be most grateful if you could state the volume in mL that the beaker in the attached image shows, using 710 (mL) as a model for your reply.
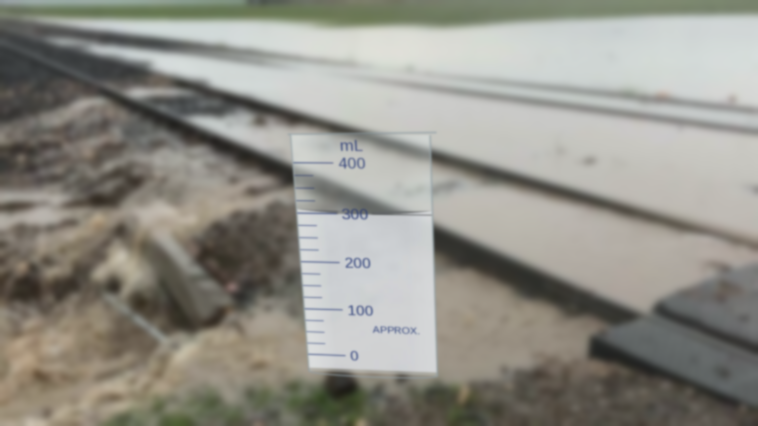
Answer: 300 (mL)
